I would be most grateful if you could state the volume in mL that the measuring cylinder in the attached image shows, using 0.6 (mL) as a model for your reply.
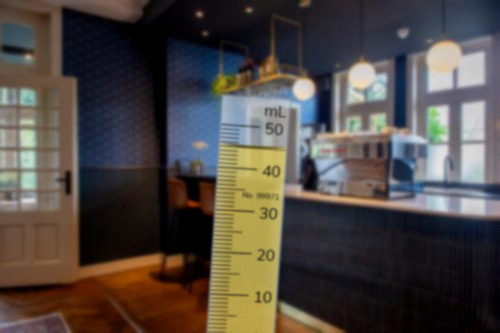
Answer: 45 (mL)
